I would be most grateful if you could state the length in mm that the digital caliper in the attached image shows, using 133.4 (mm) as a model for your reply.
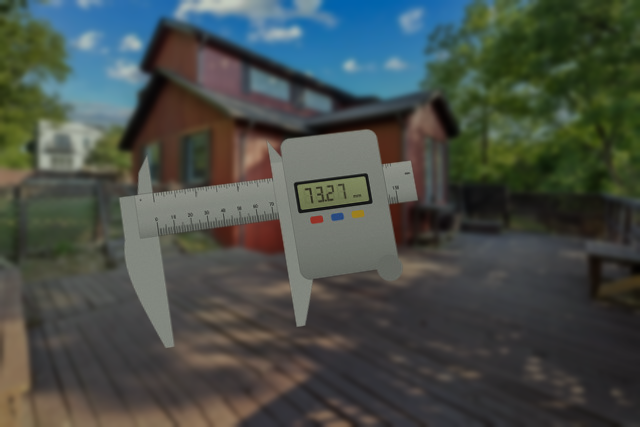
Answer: 73.27 (mm)
